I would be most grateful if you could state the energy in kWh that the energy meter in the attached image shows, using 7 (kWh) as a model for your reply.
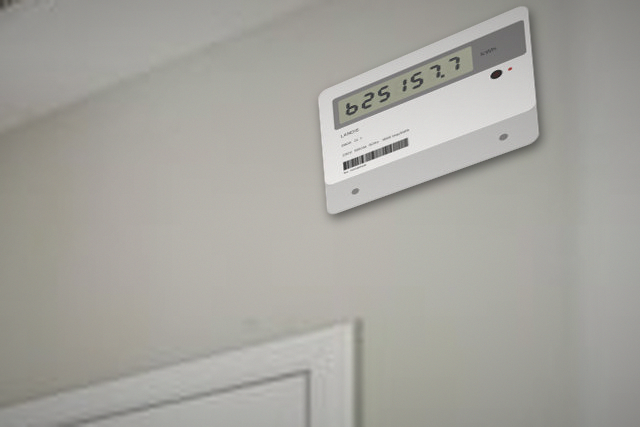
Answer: 625157.7 (kWh)
